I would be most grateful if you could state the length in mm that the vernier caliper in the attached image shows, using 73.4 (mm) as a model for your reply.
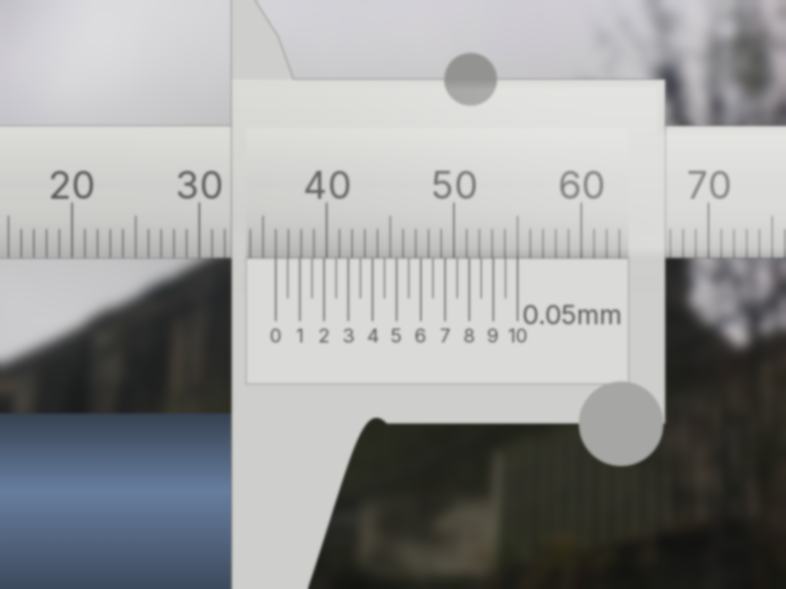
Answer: 36.0 (mm)
